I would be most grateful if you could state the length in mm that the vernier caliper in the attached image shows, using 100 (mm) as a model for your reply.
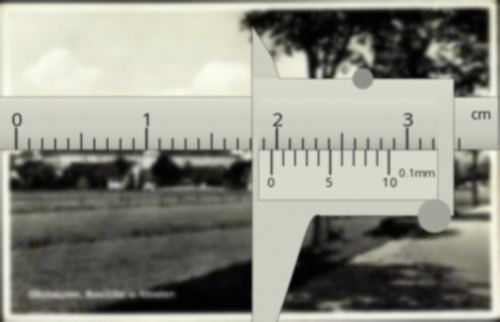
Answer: 19.6 (mm)
